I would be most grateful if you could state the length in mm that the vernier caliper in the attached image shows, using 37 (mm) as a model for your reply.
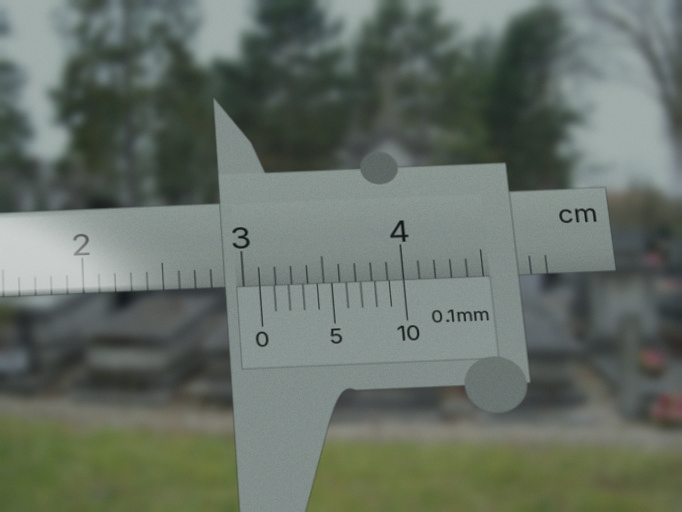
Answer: 31.0 (mm)
